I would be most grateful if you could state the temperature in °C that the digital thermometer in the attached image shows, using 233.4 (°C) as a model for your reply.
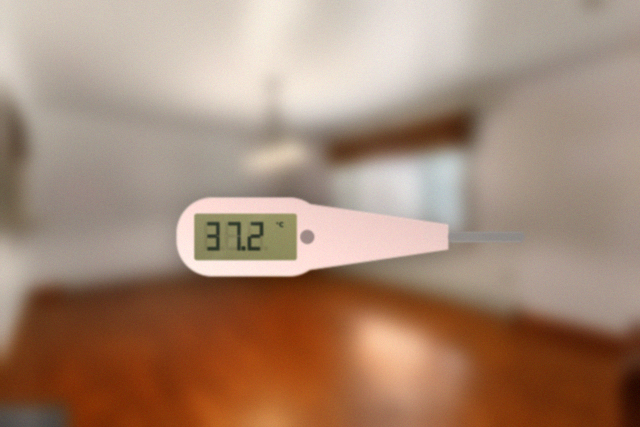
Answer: 37.2 (°C)
